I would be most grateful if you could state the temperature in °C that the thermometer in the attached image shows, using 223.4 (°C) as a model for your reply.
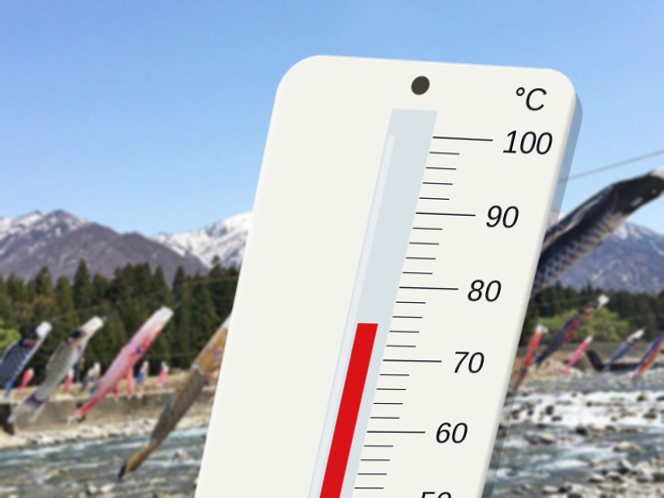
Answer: 75 (°C)
